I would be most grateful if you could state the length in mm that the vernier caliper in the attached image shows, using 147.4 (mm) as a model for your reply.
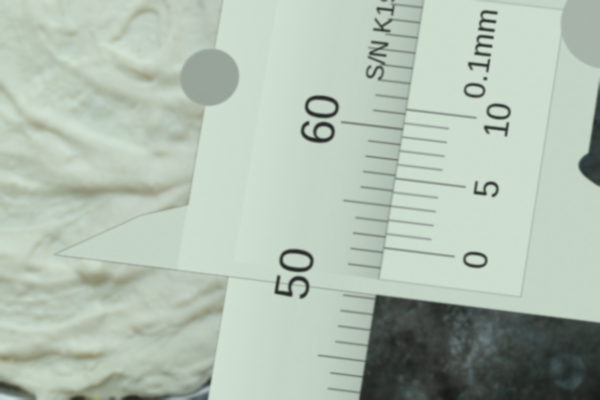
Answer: 52.3 (mm)
